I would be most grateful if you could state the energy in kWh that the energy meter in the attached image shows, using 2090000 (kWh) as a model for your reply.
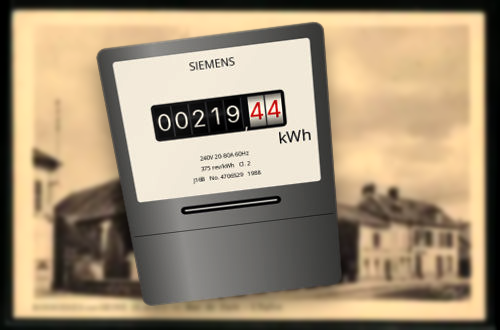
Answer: 219.44 (kWh)
